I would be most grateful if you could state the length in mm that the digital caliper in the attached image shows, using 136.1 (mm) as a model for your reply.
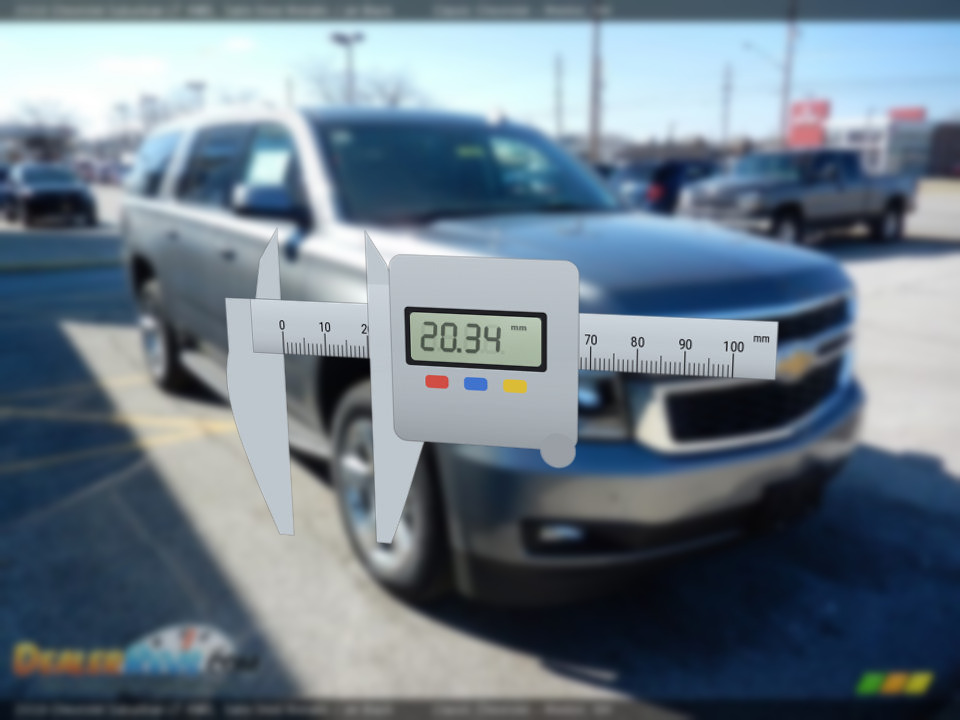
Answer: 20.34 (mm)
